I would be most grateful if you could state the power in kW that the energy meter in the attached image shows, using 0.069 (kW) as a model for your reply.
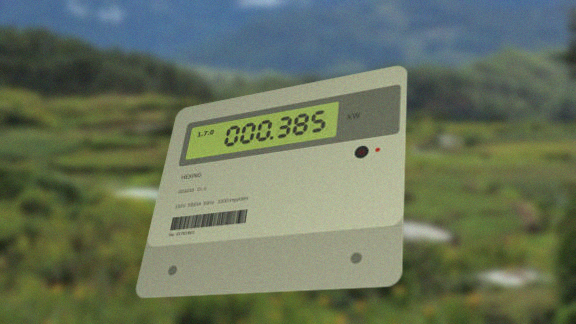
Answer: 0.385 (kW)
